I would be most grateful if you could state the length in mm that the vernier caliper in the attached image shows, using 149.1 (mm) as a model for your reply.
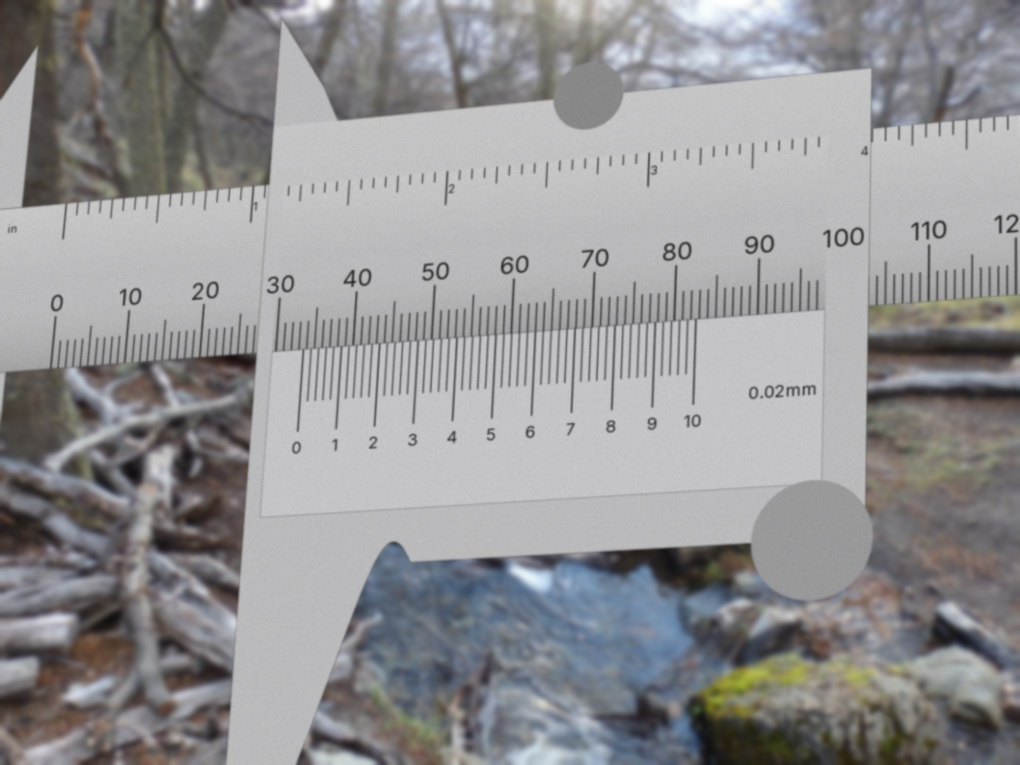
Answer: 33.6 (mm)
